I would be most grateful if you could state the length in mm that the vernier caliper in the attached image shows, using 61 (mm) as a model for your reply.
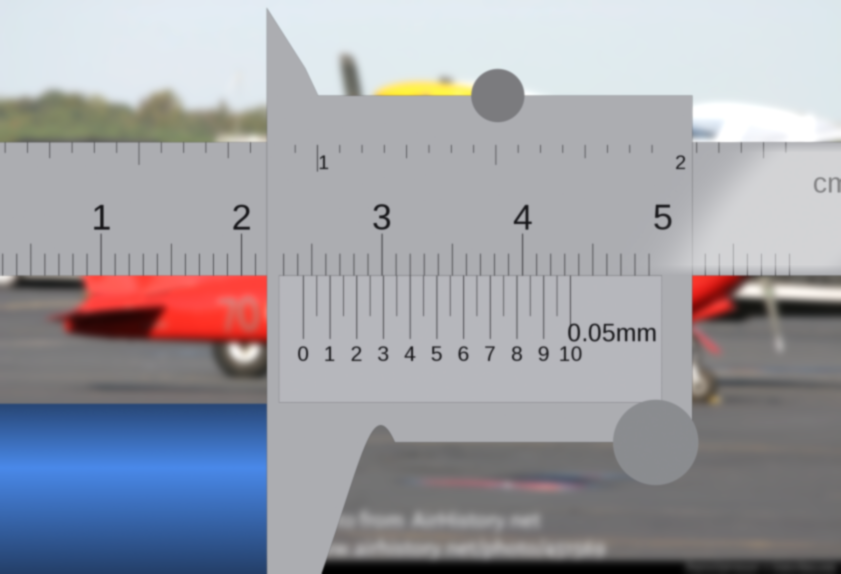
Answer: 24.4 (mm)
